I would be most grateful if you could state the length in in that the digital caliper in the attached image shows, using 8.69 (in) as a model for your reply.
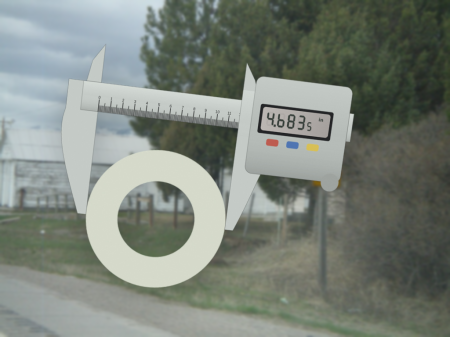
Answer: 4.6835 (in)
